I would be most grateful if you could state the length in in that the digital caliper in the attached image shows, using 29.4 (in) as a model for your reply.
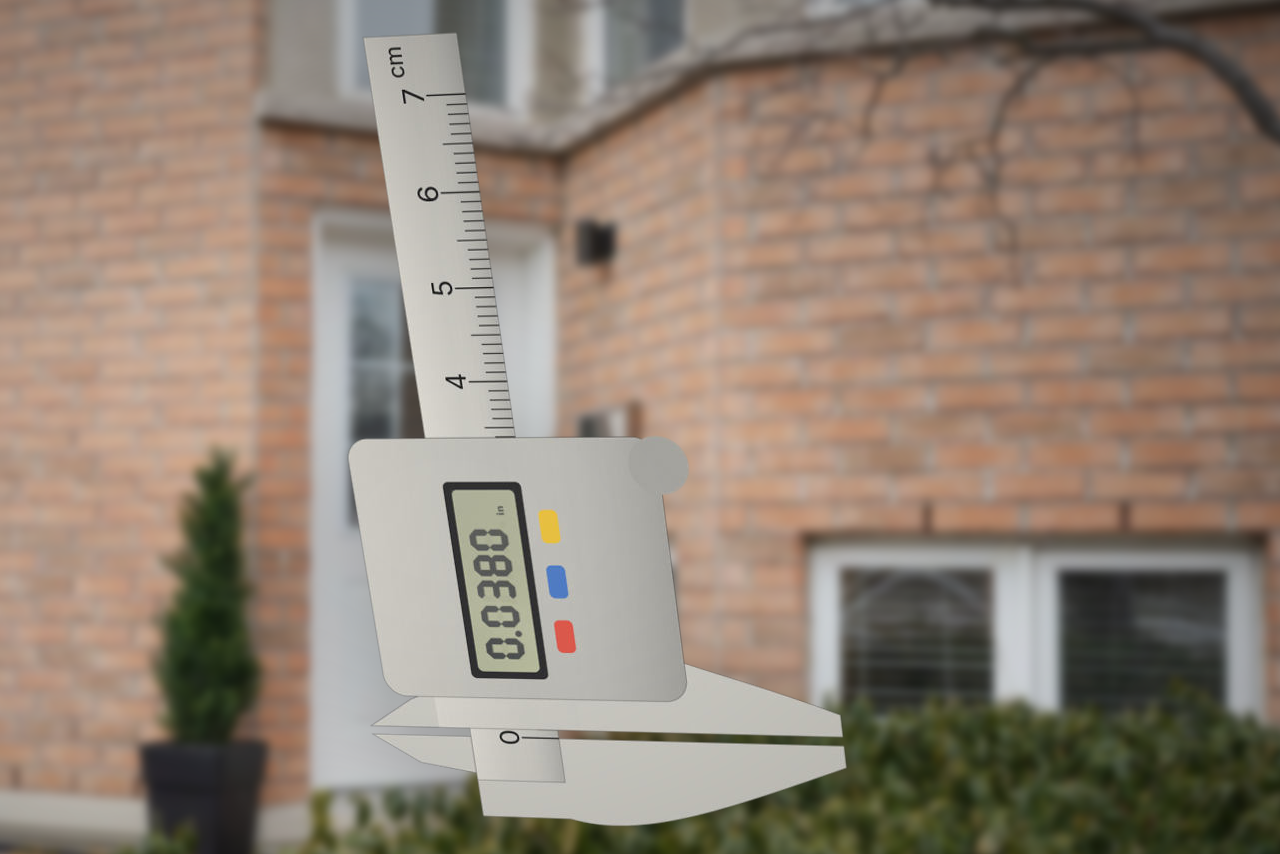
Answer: 0.0380 (in)
